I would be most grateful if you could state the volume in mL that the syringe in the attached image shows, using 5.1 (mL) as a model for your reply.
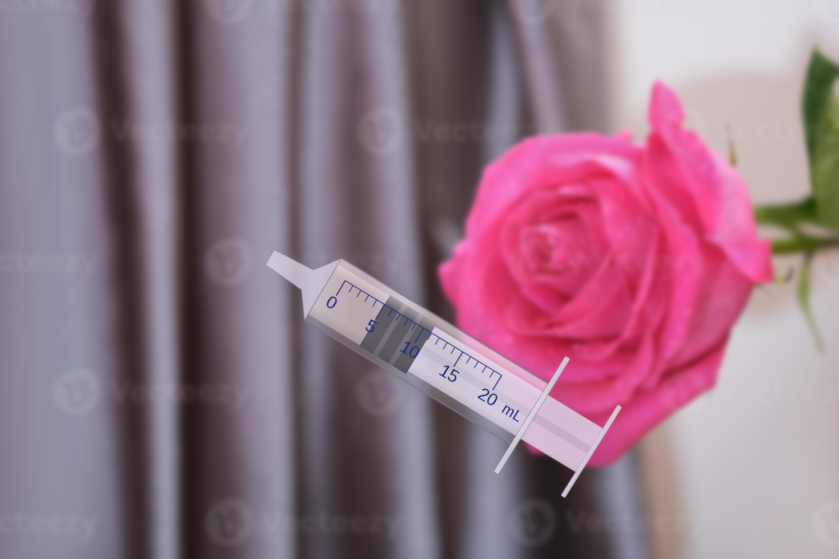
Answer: 5 (mL)
